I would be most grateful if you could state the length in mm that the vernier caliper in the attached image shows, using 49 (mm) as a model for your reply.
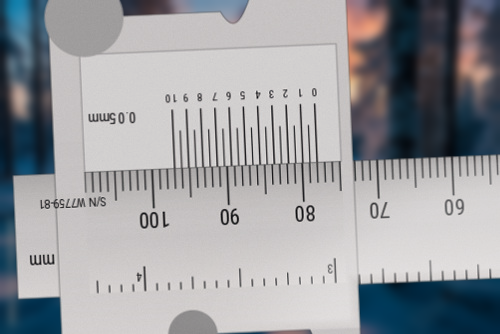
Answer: 78.0 (mm)
